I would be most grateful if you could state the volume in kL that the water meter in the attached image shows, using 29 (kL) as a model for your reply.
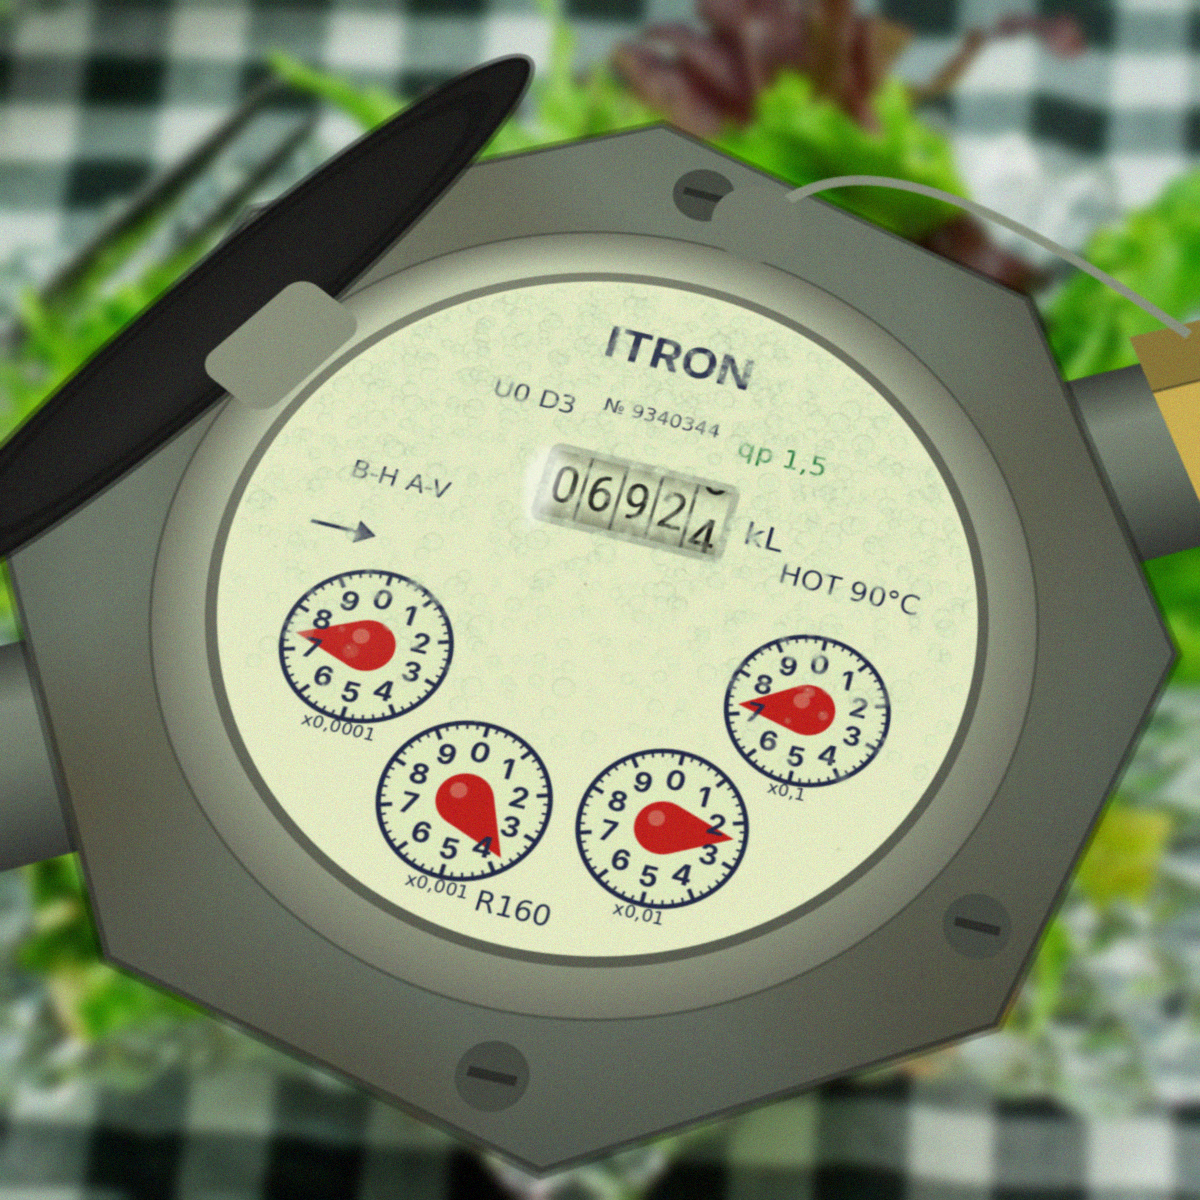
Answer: 6923.7237 (kL)
